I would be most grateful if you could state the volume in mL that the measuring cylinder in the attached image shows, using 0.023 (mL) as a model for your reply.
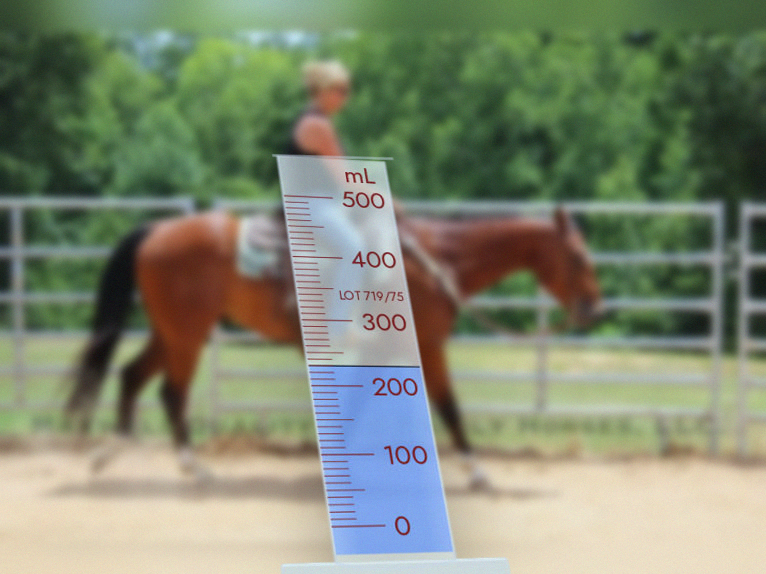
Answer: 230 (mL)
